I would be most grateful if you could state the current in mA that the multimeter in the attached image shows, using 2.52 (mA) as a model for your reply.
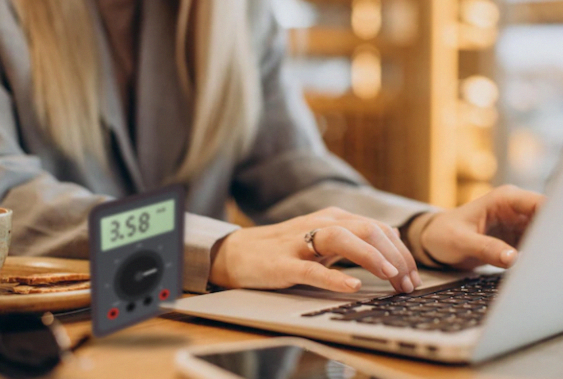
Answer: 3.58 (mA)
